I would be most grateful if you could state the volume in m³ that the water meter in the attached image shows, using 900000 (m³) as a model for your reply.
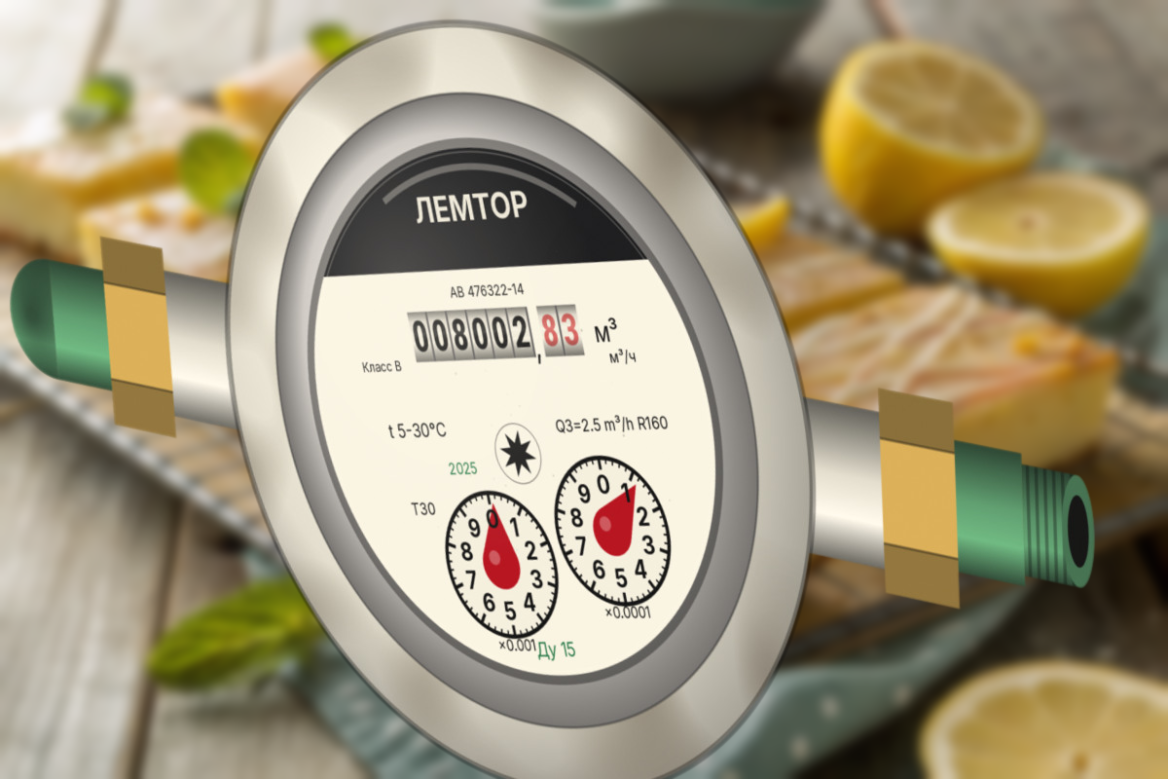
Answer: 8002.8301 (m³)
